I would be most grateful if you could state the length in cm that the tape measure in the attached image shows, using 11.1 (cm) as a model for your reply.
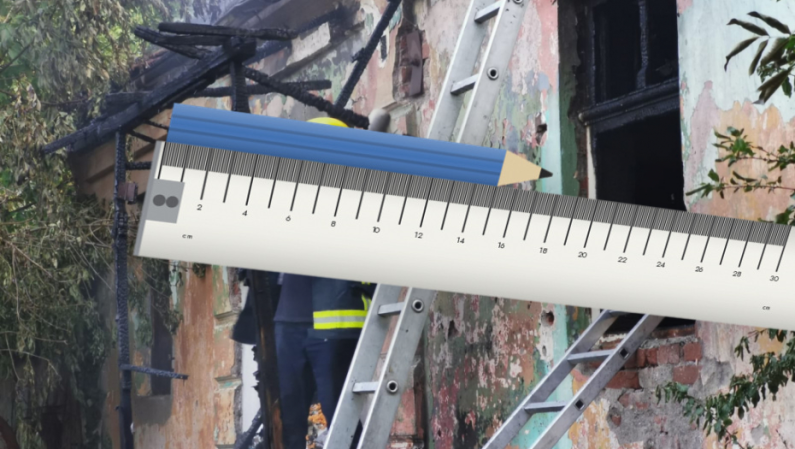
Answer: 17.5 (cm)
